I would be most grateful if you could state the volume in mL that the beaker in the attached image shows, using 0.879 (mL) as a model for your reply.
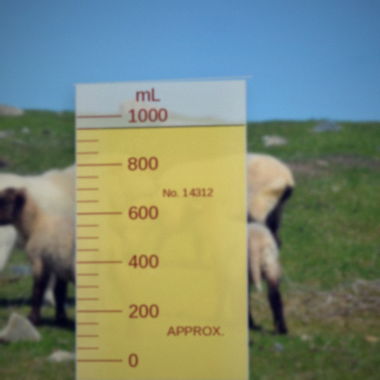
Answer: 950 (mL)
